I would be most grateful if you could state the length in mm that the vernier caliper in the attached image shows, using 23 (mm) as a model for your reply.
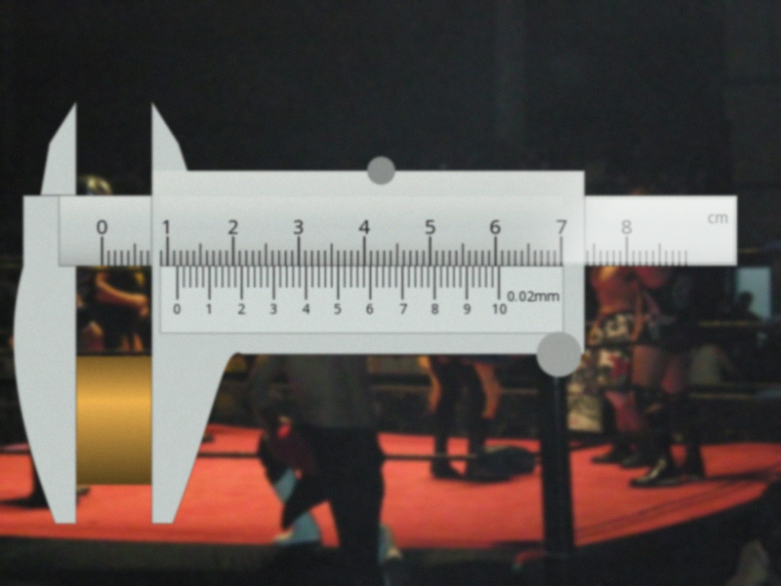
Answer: 11.5 (mm)
